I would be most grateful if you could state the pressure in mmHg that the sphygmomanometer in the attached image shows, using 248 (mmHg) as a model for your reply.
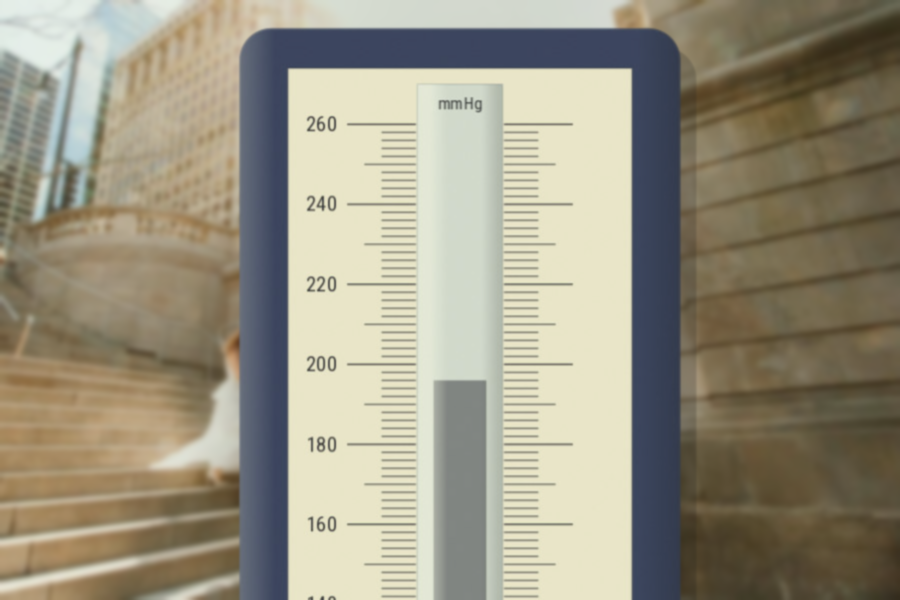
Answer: 196 (mmHg)
